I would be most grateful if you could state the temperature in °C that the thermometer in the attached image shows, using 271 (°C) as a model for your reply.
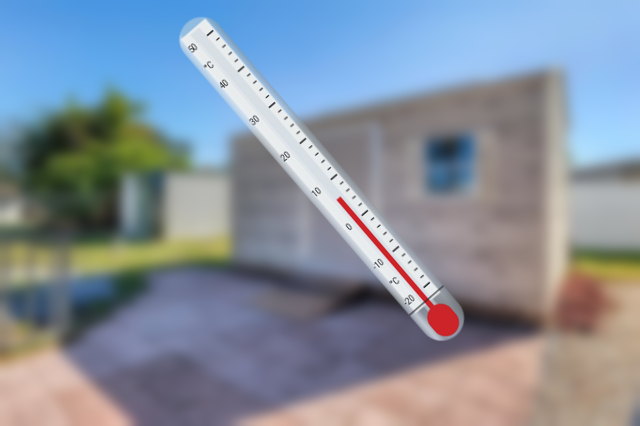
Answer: 6 (°C)
